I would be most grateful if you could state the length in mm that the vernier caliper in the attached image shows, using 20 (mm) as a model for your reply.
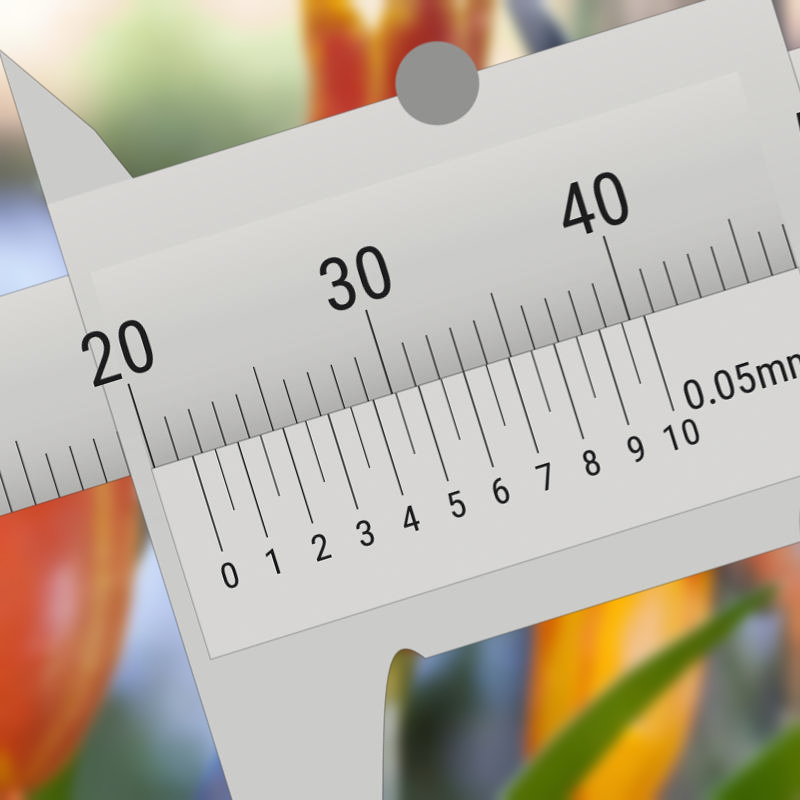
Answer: 21.60 (mm)
